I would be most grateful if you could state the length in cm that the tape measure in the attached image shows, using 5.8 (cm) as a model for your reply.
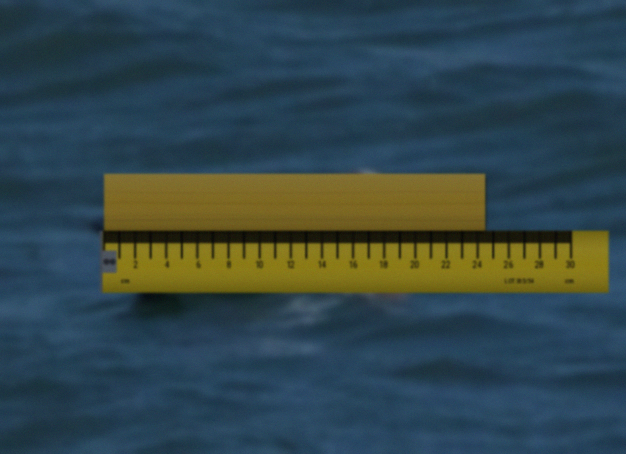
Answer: 24.5 (cm)
